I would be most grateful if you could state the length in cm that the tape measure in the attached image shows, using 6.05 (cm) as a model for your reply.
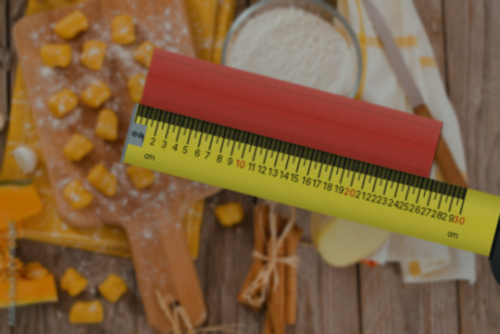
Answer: 26.5 (cm)
